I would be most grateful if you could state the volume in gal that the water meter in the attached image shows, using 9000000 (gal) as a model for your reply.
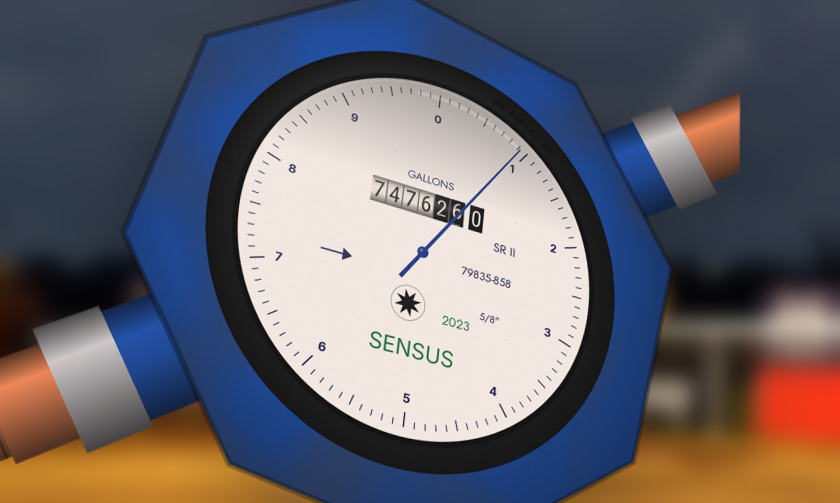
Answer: 7476260.9 (gal)
